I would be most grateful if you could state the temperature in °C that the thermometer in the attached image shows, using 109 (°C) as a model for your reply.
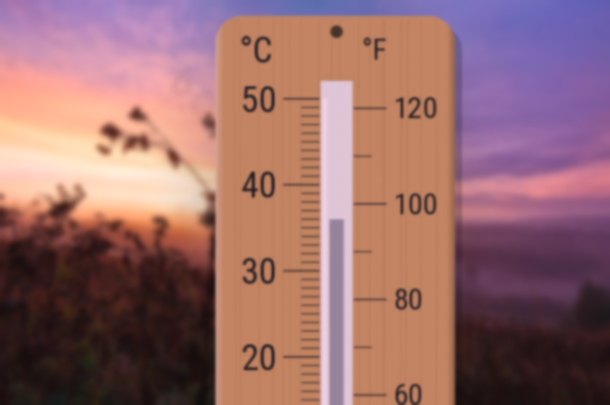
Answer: 36 (°C)
